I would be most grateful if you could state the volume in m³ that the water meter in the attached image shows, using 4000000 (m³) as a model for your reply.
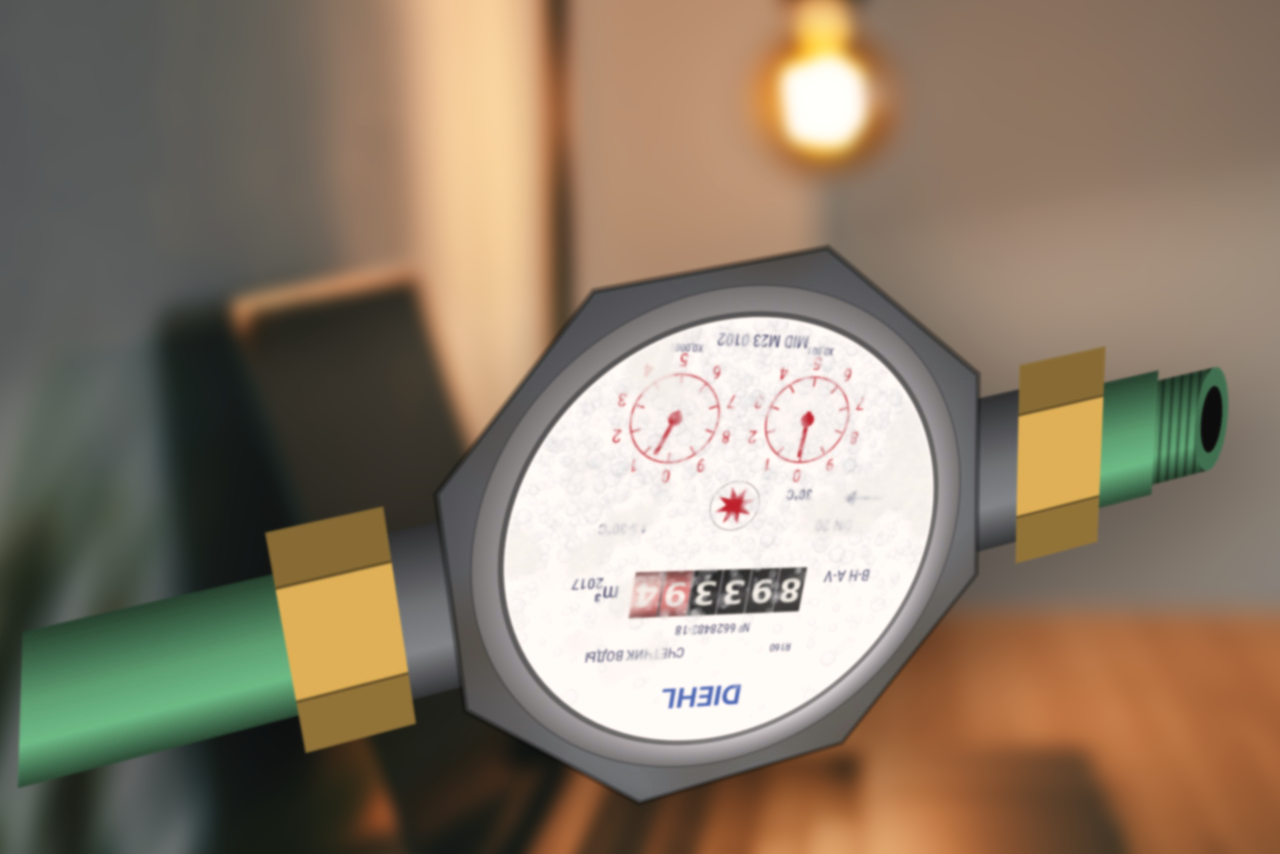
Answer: 8933.9400 (m³)
